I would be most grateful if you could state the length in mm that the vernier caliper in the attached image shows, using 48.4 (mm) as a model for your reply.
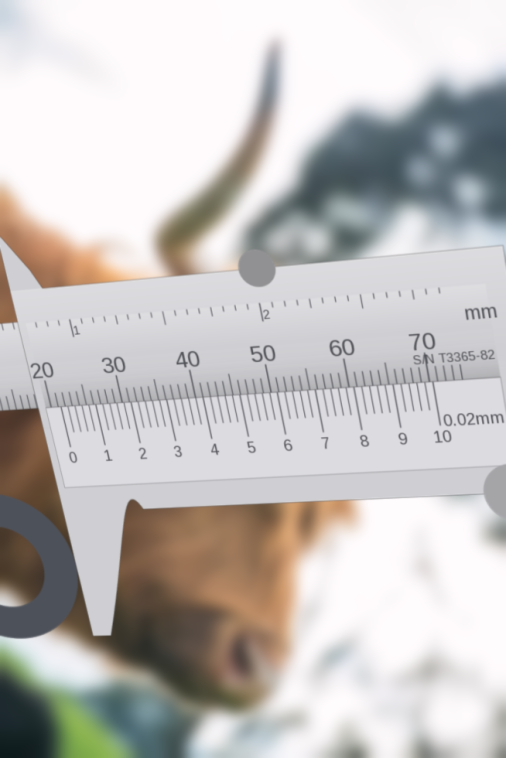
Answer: 21.4 (mm)
